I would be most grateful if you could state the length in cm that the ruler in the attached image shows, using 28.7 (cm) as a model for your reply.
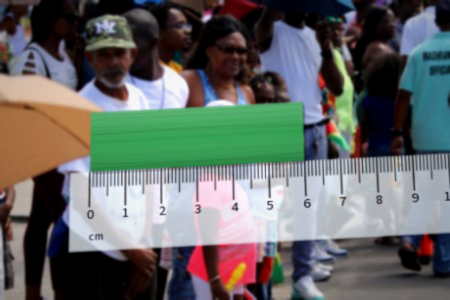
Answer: 6 (cm)
